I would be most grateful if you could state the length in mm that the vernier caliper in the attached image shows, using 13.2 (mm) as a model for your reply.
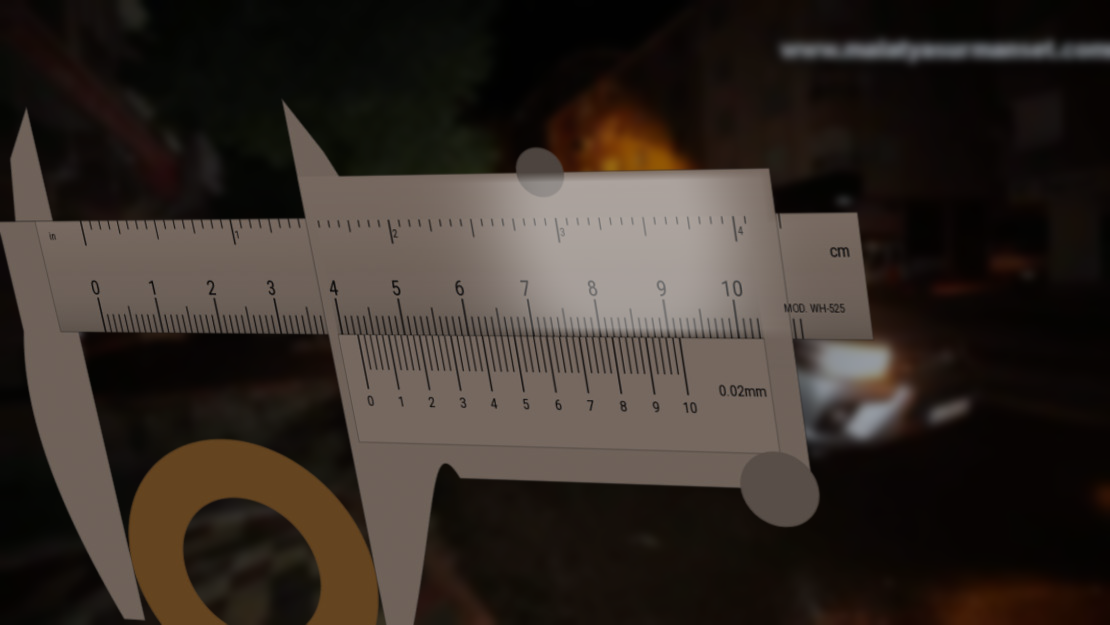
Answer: 42.5 (mm)
